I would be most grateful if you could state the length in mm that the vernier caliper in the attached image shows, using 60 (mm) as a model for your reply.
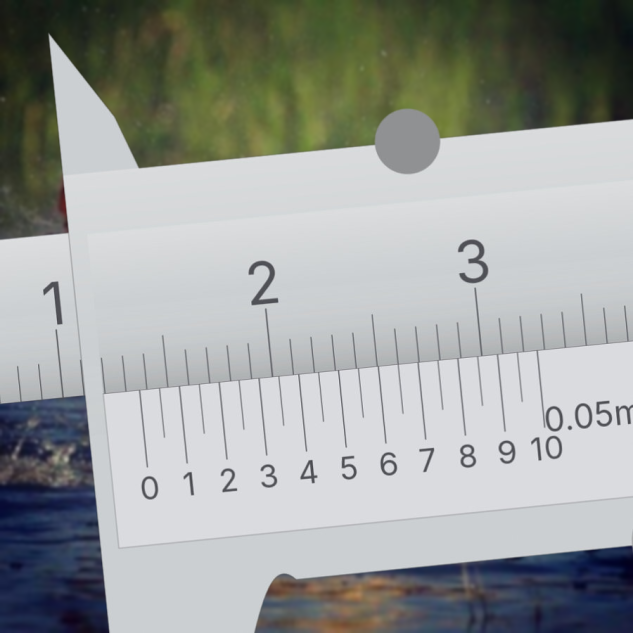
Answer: 13.65 (mm)
